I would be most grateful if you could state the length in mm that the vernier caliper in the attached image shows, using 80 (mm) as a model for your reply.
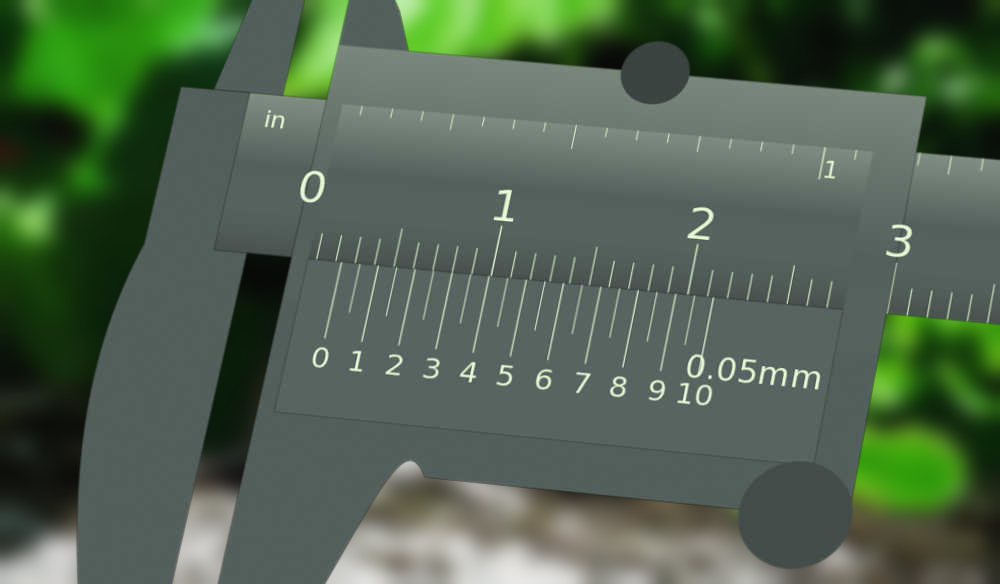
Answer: 2.3 (mm)
